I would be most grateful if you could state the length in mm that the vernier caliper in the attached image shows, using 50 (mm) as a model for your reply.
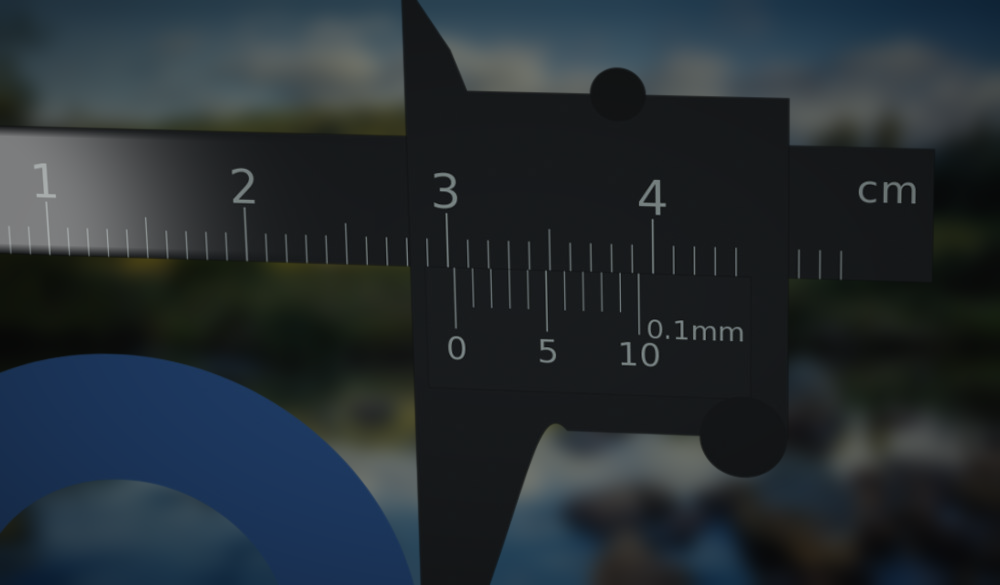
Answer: 30.3 (mm)
